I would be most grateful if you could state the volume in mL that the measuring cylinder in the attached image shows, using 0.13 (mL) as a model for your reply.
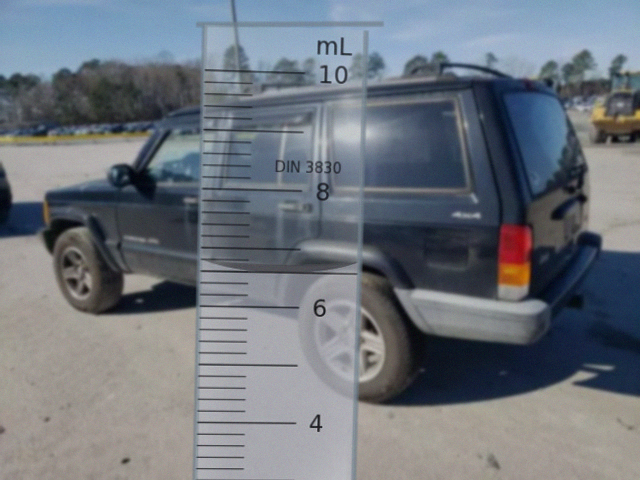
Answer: 6.6 (mL)
